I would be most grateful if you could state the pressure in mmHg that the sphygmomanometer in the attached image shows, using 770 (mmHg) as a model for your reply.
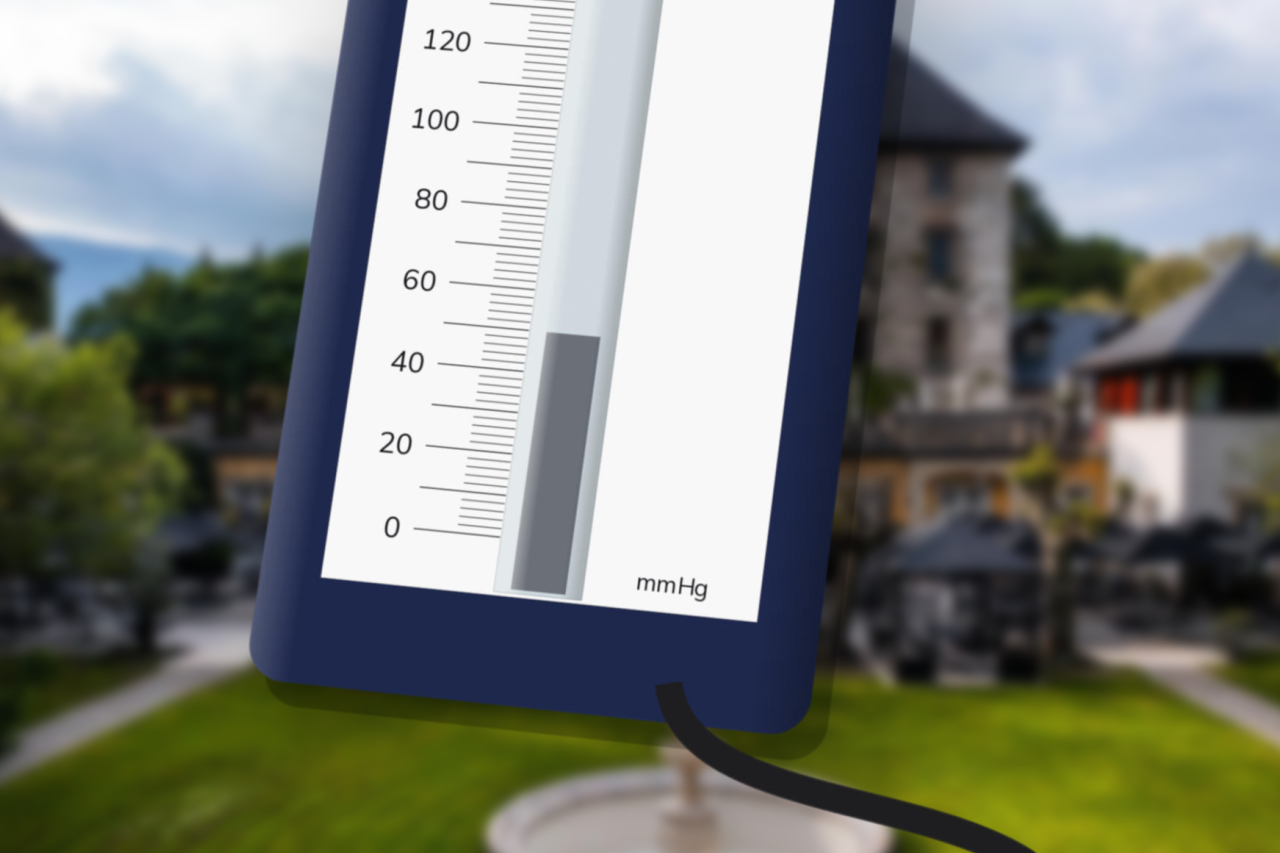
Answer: 50 (mmHg)
